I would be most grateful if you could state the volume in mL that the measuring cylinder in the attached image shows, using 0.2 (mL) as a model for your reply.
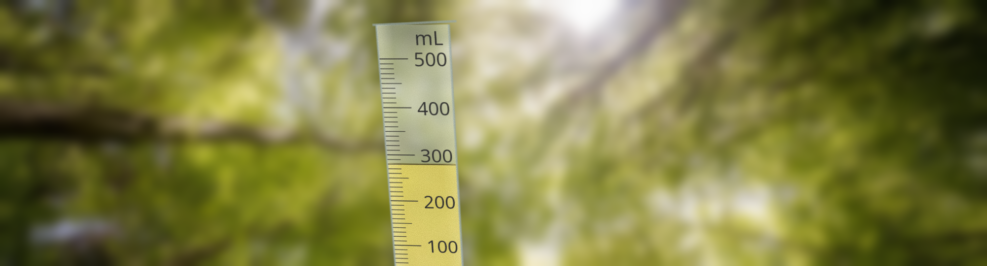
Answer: 280 (mL)
